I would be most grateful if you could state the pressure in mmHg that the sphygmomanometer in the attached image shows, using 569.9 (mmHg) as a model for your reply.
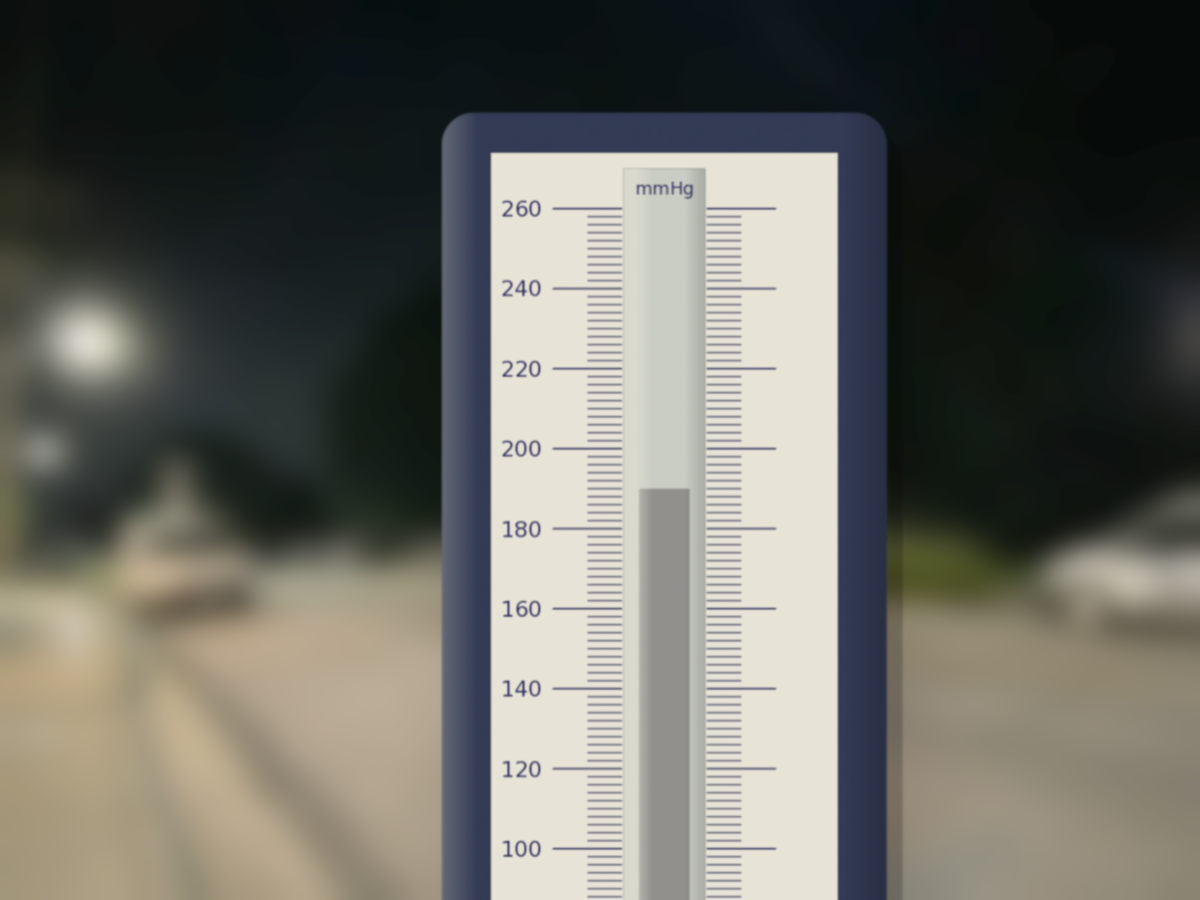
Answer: 190 (mmHg)
